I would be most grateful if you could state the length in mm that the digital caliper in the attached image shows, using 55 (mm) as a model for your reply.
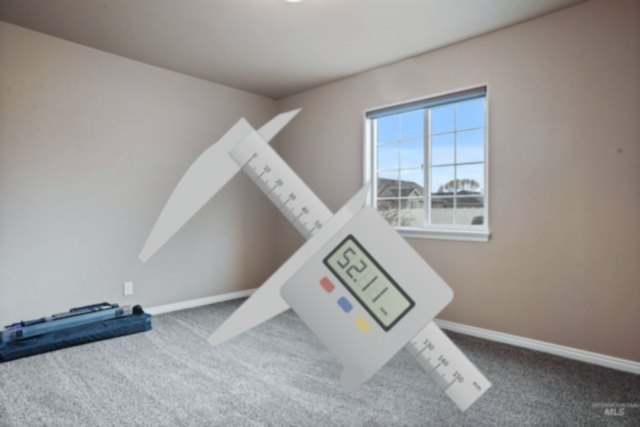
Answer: 52.11 (mm)
